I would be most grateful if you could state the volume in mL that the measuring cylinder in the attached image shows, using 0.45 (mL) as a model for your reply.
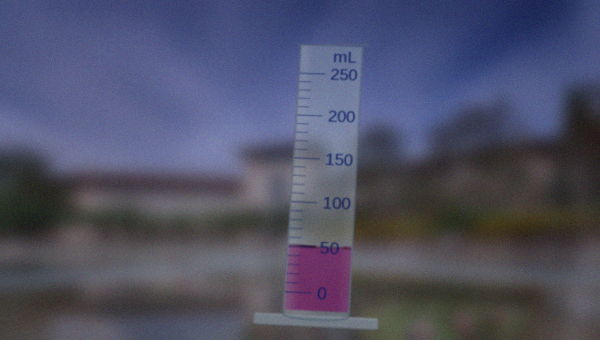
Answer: 50 (mL)
